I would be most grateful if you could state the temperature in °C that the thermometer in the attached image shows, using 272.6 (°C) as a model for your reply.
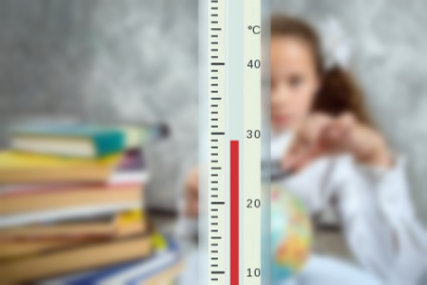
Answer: 29 (°C)
